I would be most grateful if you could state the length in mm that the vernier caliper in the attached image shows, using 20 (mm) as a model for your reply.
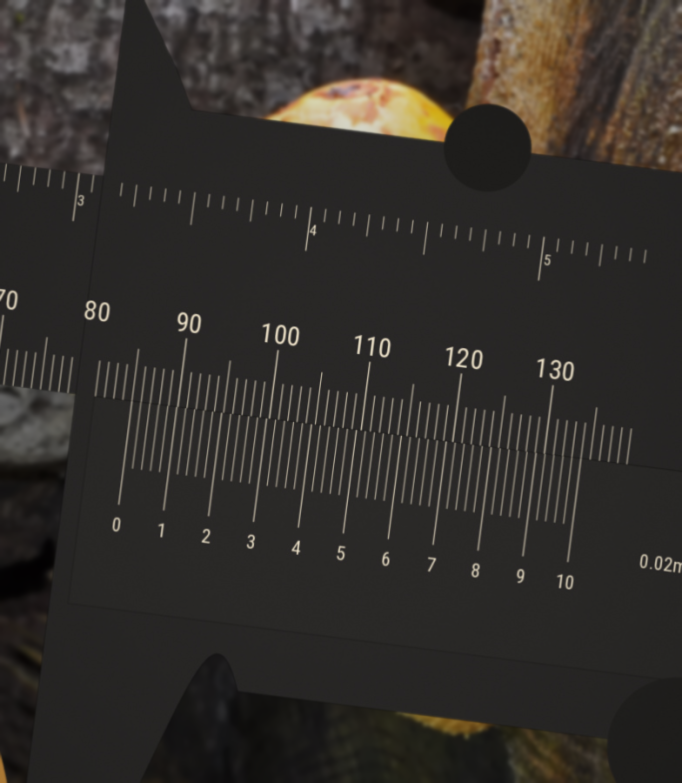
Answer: 85.0 (mm)
